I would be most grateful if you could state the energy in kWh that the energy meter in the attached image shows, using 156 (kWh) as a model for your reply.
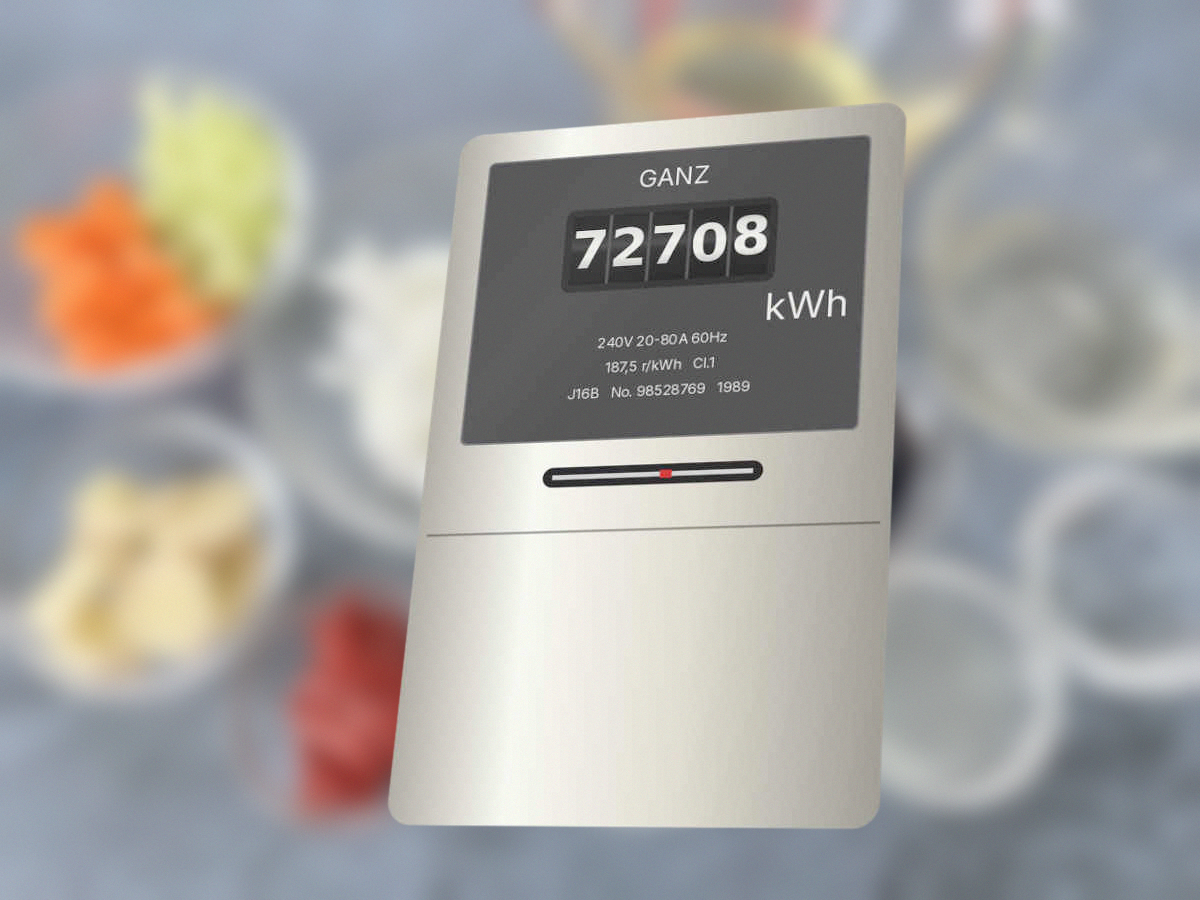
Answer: 72708 (kWh)
